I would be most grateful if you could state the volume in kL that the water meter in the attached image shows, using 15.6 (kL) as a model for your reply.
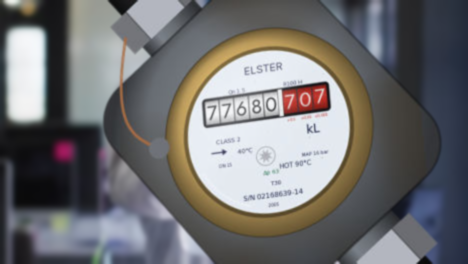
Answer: 77680.707 (kL)
